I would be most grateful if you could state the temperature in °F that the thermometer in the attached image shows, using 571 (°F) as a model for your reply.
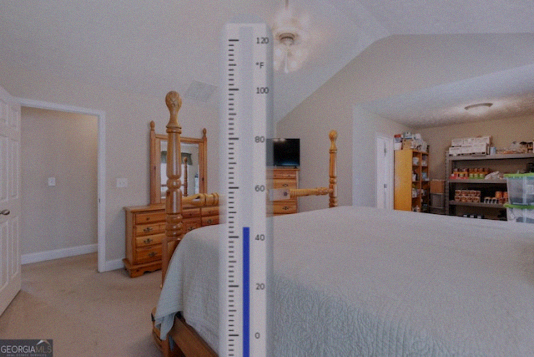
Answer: 44 (°F)
